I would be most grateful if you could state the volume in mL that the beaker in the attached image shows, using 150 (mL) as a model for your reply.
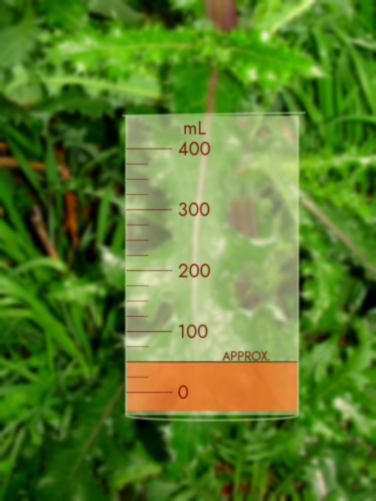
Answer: 50 (mL)
